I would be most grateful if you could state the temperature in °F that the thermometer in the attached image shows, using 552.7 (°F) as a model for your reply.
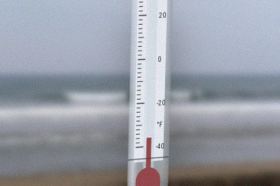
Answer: -36 (°F)
